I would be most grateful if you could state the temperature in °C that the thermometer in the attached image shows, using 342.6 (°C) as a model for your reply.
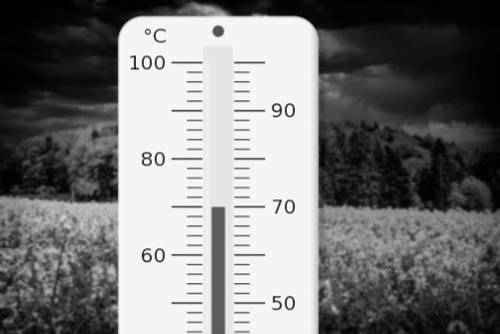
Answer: 70 (°C)
